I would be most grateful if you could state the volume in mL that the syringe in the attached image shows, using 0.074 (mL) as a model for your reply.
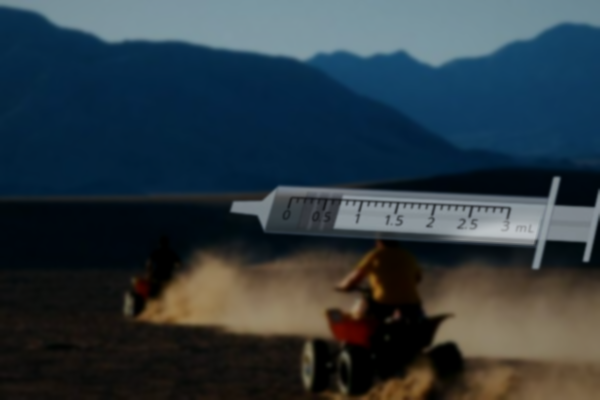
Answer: 0.2 (mL)
